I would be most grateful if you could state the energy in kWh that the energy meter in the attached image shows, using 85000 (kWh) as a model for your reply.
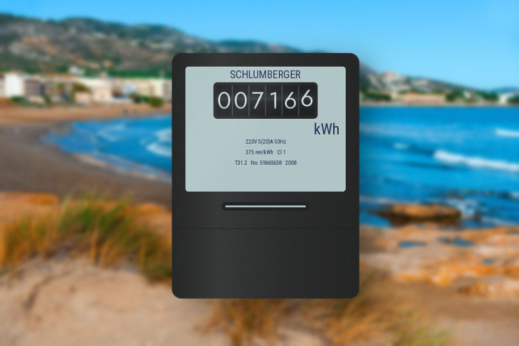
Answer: 7166 (kWh)
